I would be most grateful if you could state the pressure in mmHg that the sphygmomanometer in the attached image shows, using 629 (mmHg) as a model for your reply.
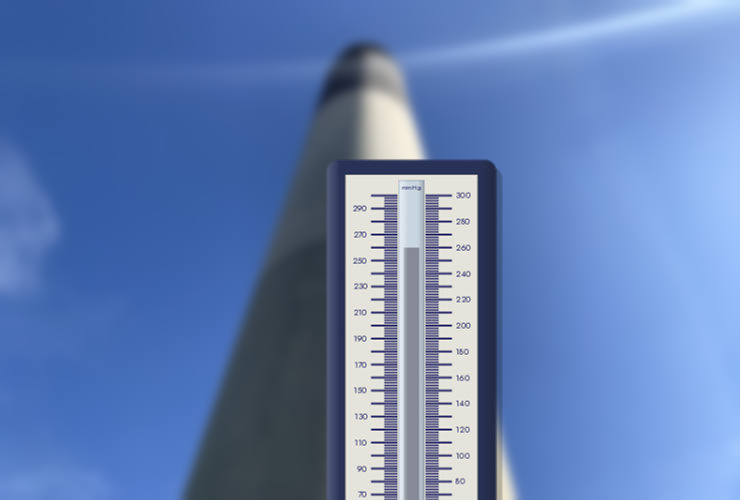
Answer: 260 (mmHg)
